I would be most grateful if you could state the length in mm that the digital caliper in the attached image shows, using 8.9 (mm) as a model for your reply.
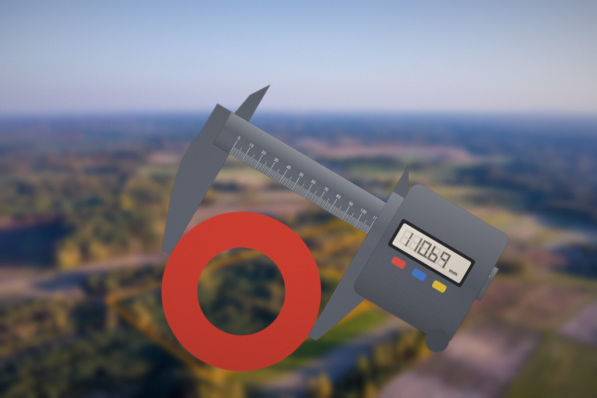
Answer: 110.69 (mm)
